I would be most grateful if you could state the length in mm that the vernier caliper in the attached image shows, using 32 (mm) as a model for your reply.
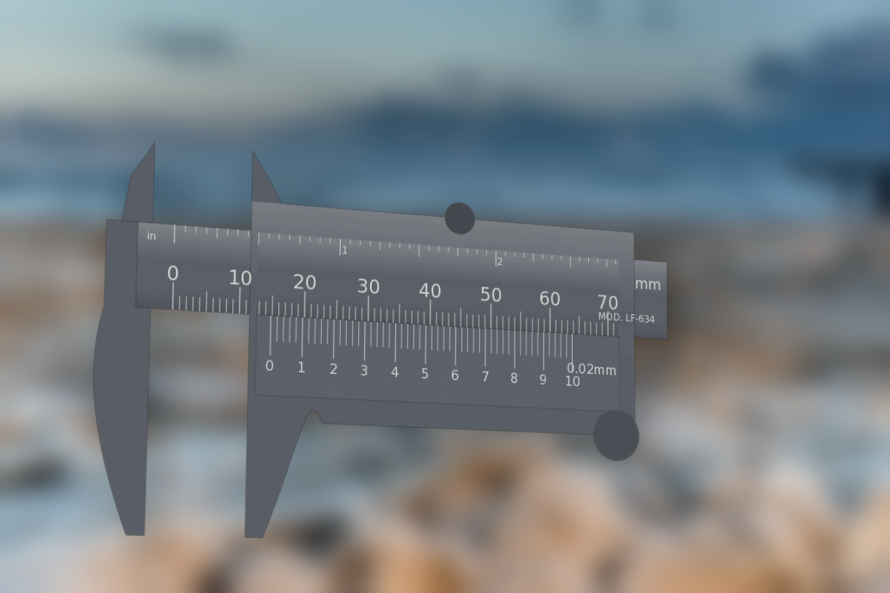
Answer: 14.8 (mm)
